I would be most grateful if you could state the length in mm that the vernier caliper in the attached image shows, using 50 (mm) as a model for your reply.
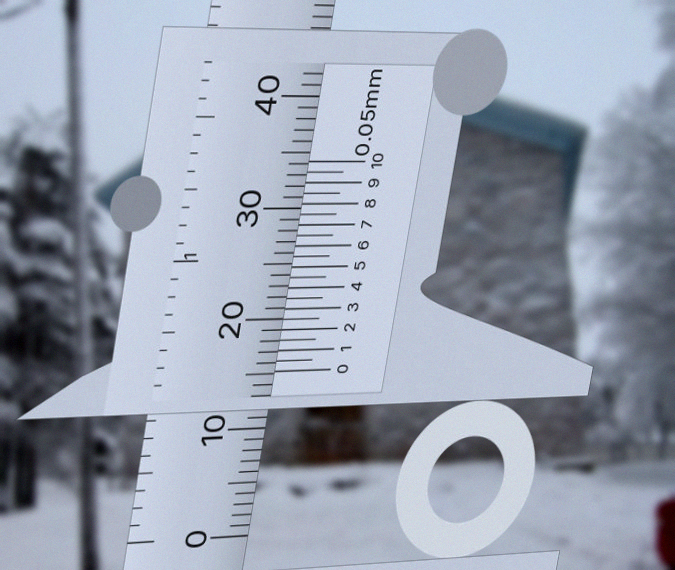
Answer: 15.2 (mm)
